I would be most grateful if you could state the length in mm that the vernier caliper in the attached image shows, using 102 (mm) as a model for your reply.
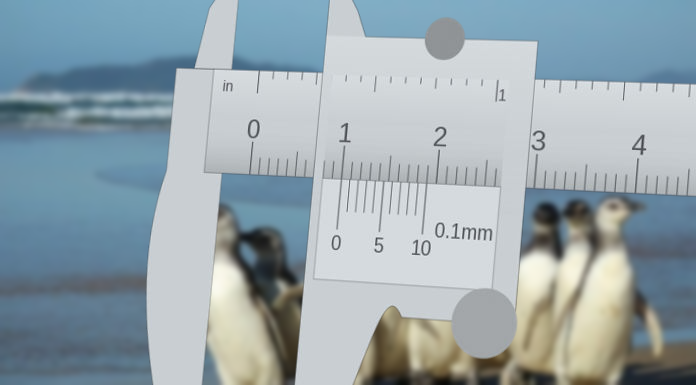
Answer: 10.0 (mm)
